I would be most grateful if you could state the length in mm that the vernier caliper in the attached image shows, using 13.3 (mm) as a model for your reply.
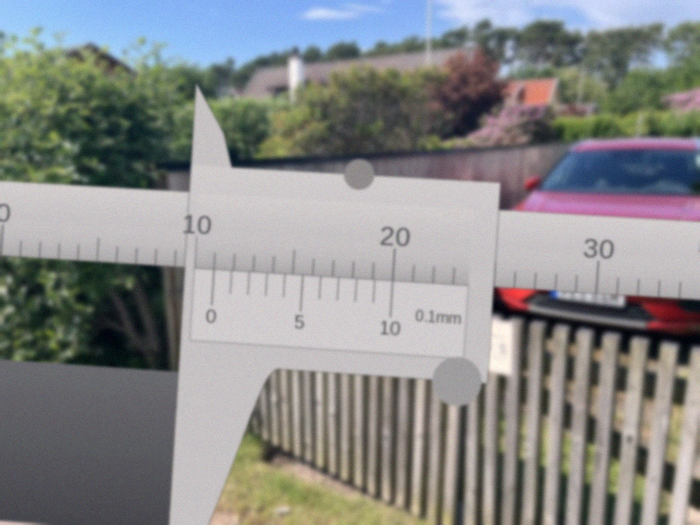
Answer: 11.0 (mm)
